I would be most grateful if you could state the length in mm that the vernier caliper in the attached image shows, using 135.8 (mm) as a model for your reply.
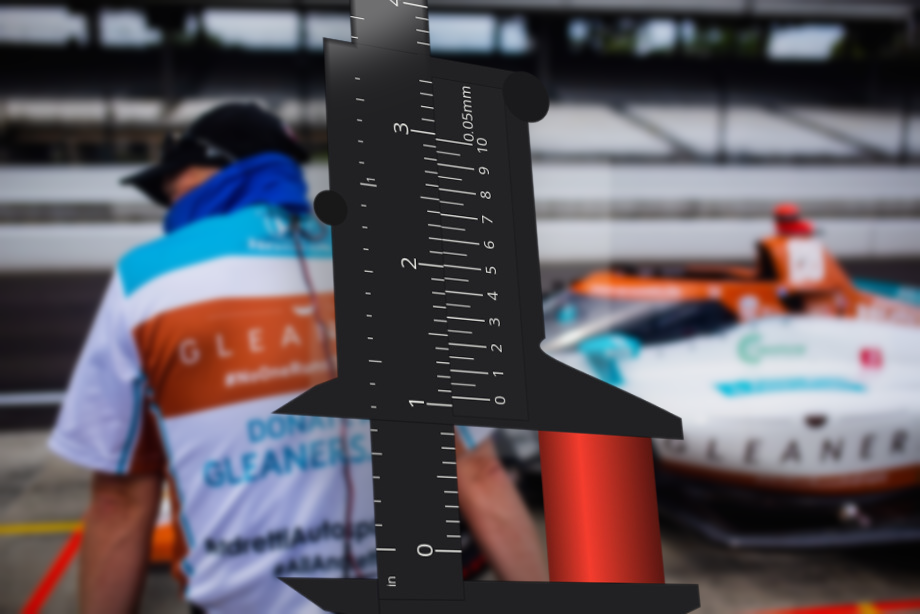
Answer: 10.6 (mm)
